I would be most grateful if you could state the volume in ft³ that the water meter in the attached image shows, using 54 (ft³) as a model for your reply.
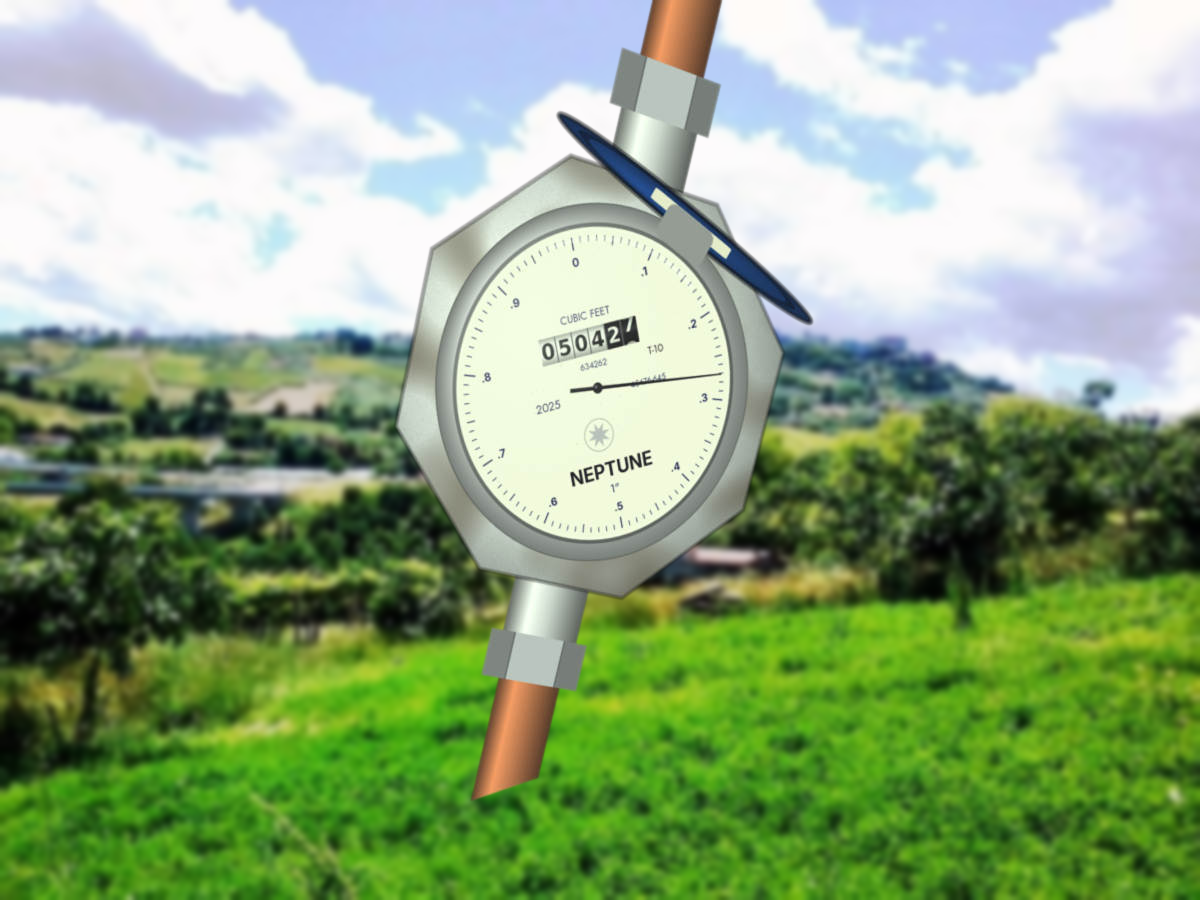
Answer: 50427.27 (ft³)
